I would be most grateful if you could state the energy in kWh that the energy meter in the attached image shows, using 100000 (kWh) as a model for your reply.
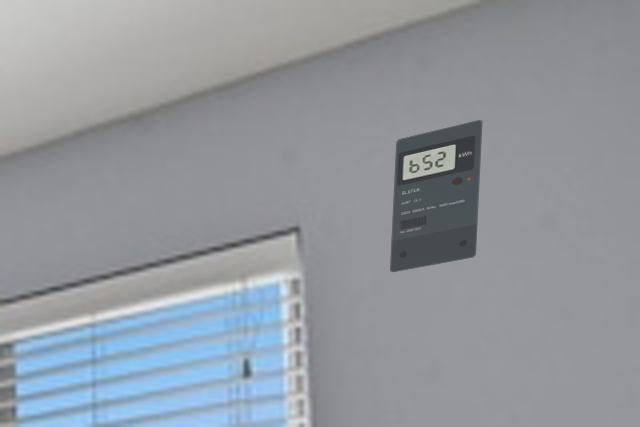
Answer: 652 (kWh)
